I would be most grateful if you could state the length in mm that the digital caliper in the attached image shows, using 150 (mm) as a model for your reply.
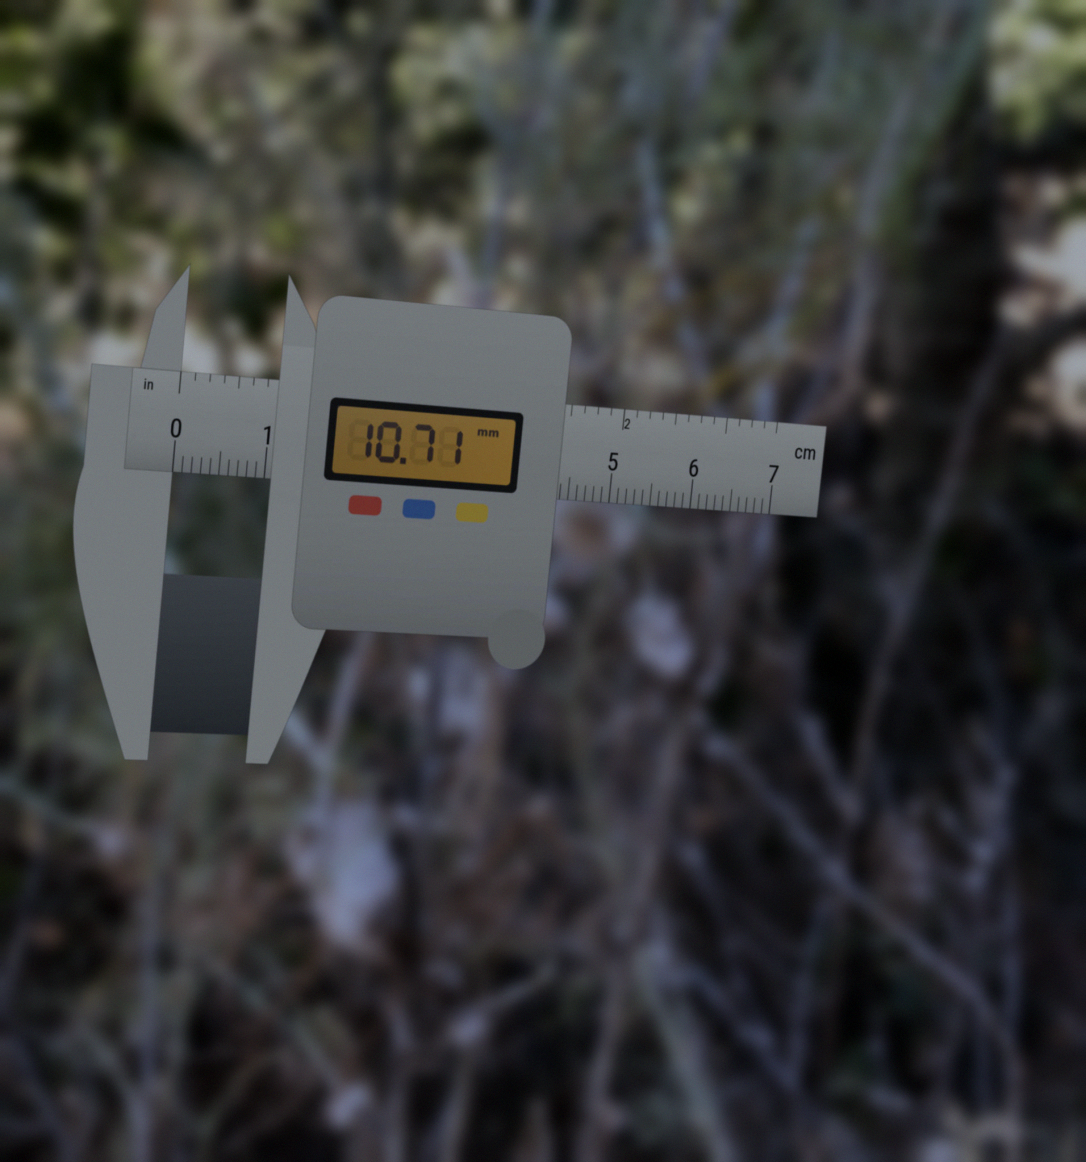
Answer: 10.71 (mm)
